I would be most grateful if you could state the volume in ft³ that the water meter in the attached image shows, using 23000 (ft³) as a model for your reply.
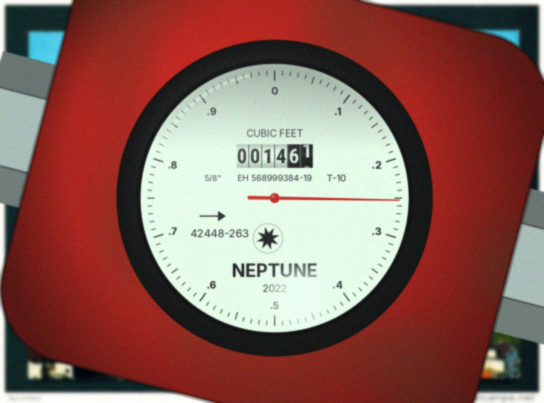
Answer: 1461.25 (ft³)
